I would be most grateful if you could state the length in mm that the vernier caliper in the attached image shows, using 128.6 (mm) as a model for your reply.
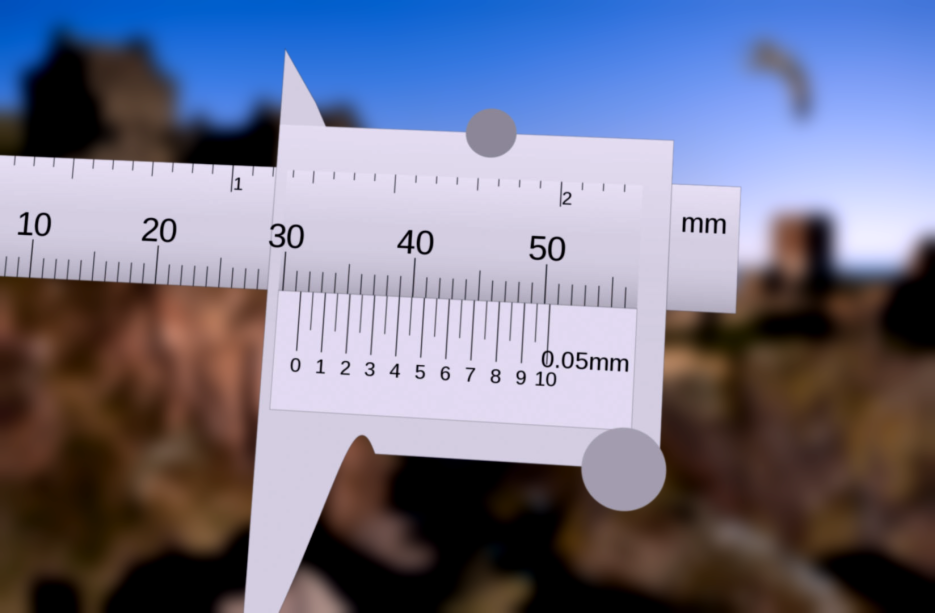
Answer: 31.4 (mm)
